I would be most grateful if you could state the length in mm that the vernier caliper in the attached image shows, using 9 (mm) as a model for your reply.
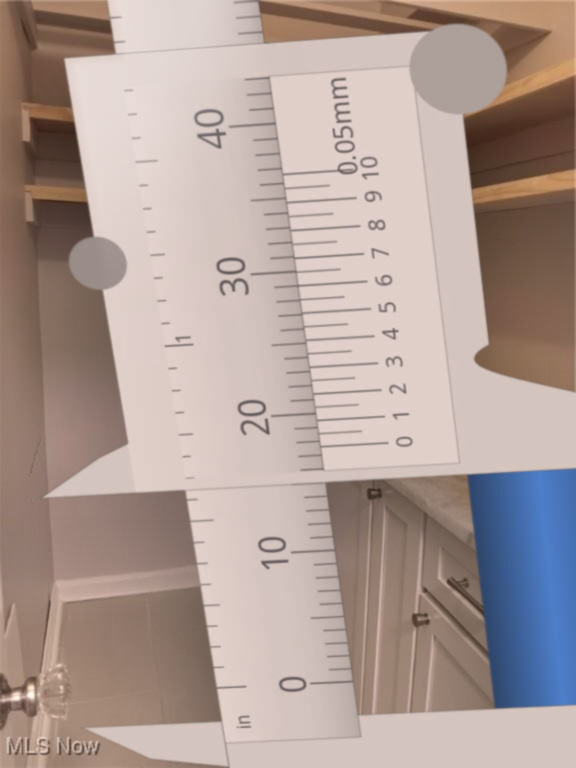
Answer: 17.6 (mm)
